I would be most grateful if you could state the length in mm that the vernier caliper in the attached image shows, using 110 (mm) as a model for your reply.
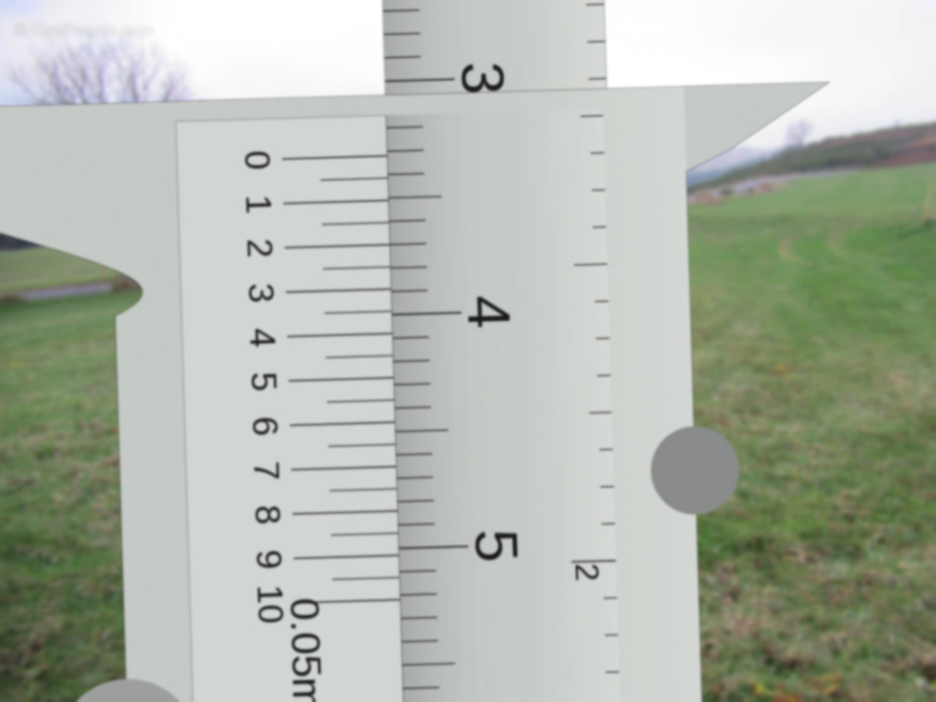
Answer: 33.2 (mm)
